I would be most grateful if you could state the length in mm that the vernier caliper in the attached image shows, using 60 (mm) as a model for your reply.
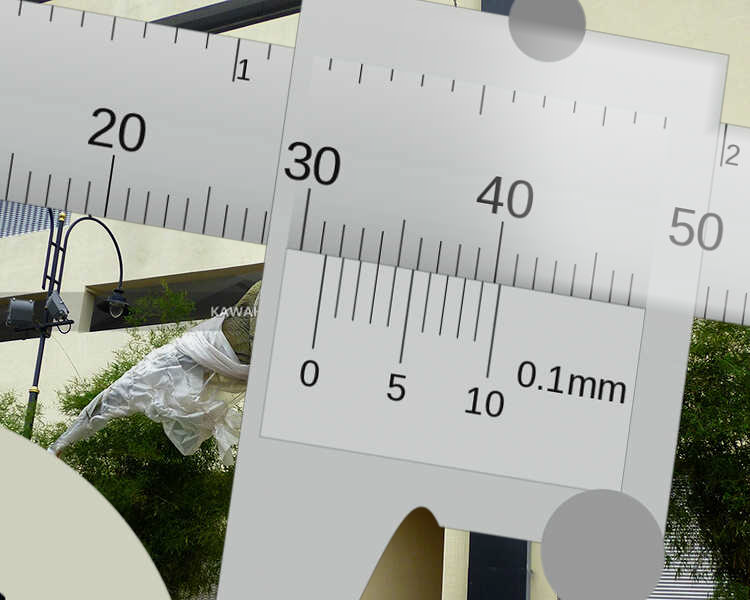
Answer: 31.3 (mm)
